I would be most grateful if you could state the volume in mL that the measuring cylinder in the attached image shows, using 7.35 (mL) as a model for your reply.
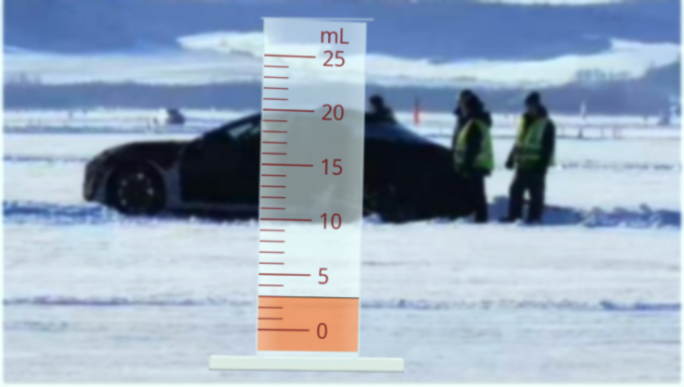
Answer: 3 (mL)
